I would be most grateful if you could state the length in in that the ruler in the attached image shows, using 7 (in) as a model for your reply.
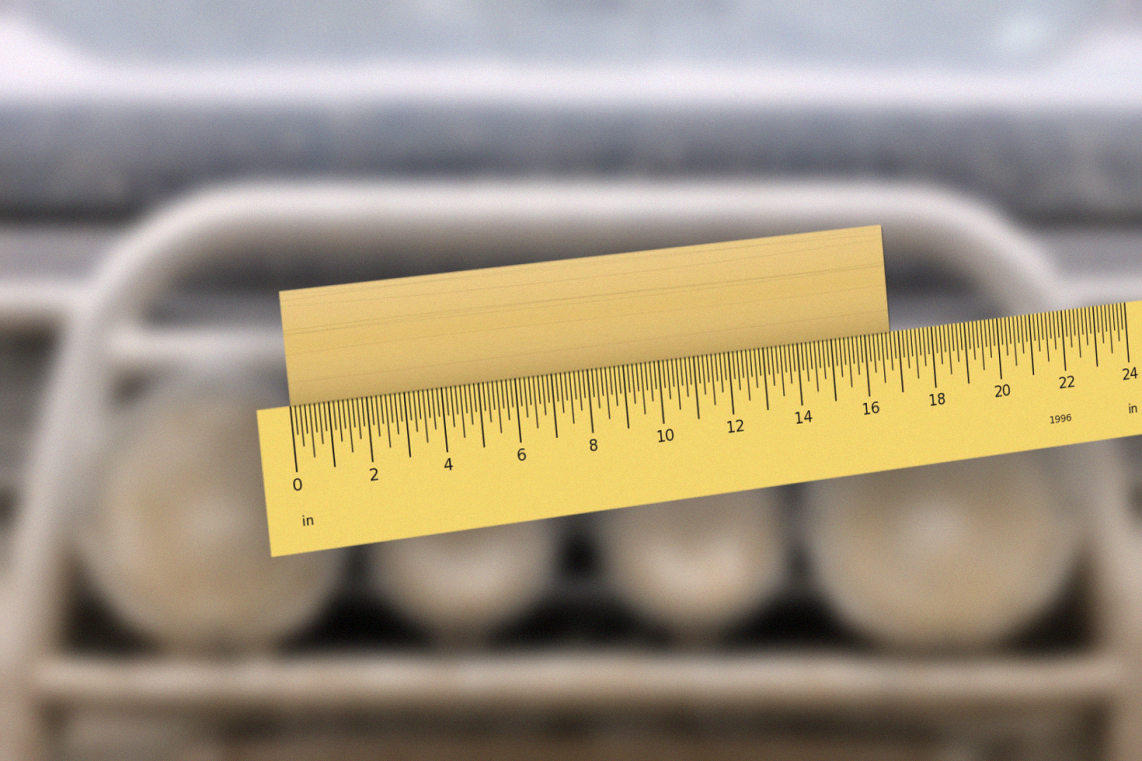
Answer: 16.75 (in)
